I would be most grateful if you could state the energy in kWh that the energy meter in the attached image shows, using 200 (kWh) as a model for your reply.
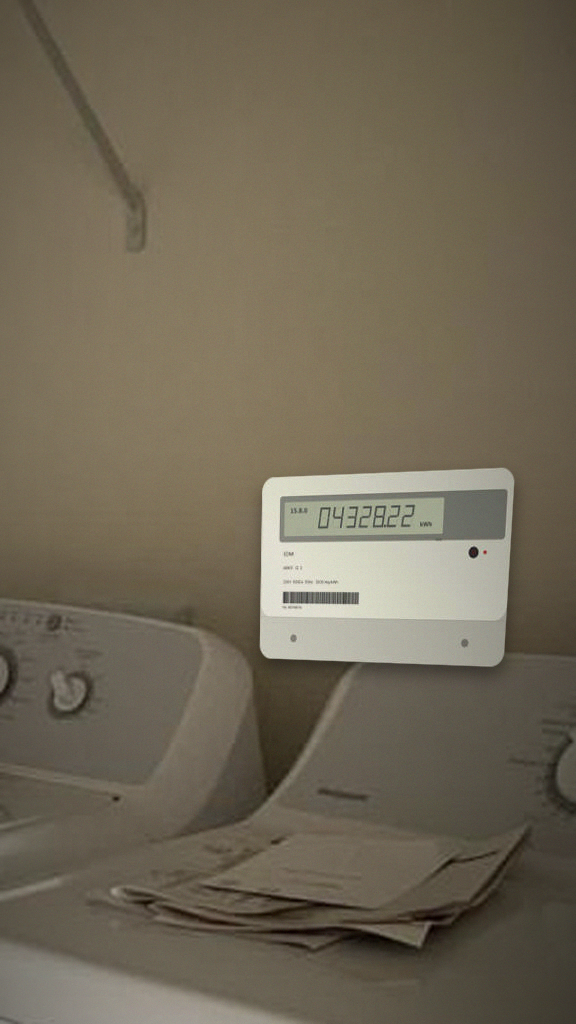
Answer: 4328.22 (kWh)
